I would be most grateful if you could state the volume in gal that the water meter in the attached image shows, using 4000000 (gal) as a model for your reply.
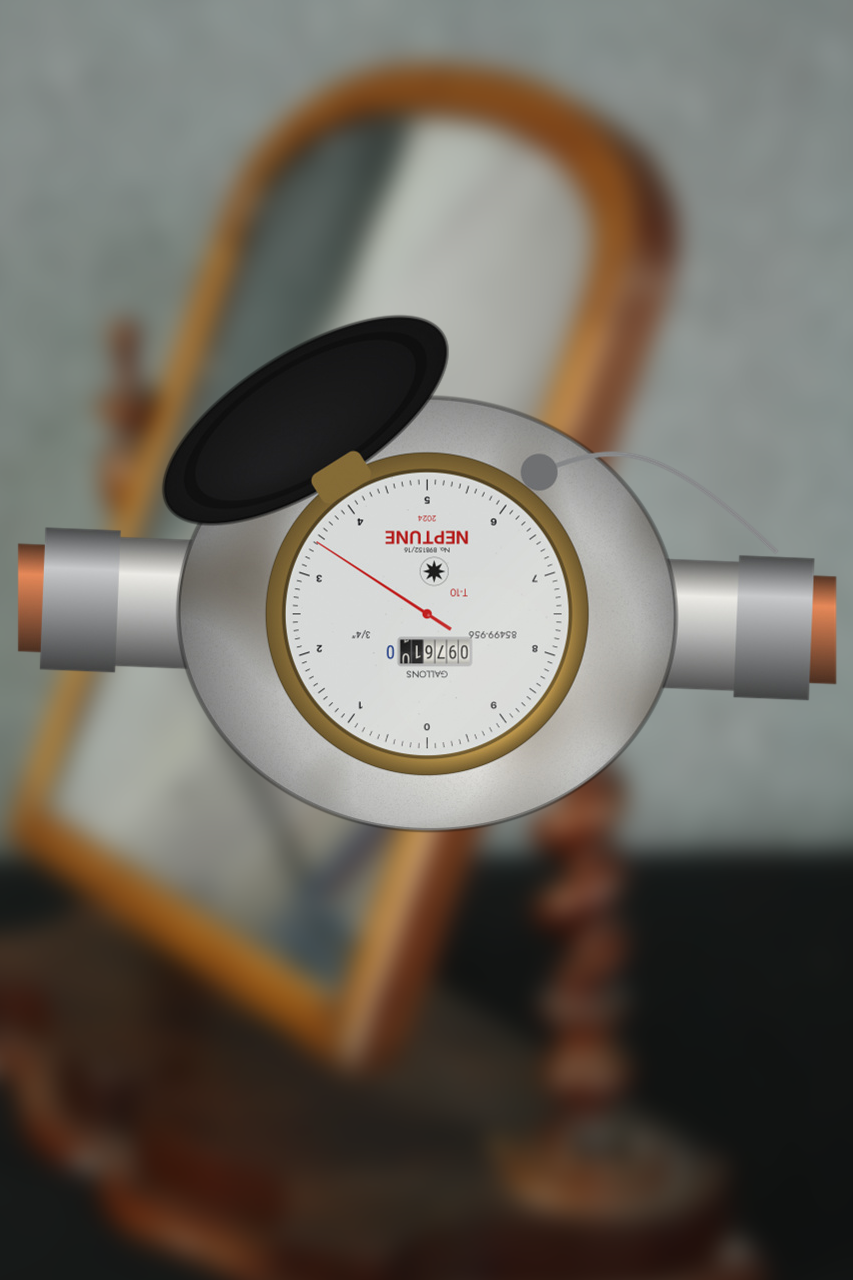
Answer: 976103.4 (gal)
